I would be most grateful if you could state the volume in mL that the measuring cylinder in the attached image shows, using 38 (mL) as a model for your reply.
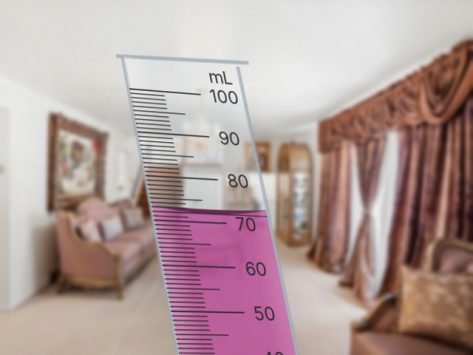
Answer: 72 (mL)
